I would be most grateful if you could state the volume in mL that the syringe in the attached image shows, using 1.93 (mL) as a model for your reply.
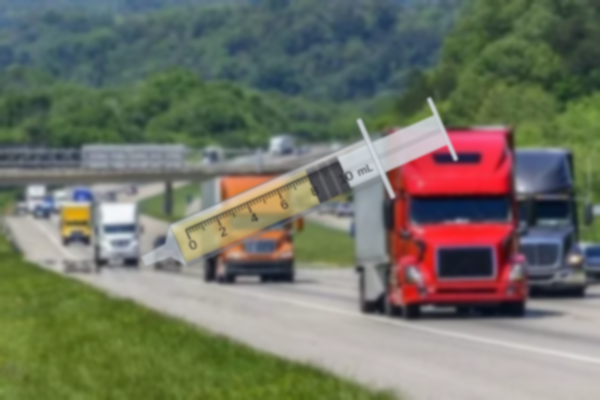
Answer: 8 (mL)
